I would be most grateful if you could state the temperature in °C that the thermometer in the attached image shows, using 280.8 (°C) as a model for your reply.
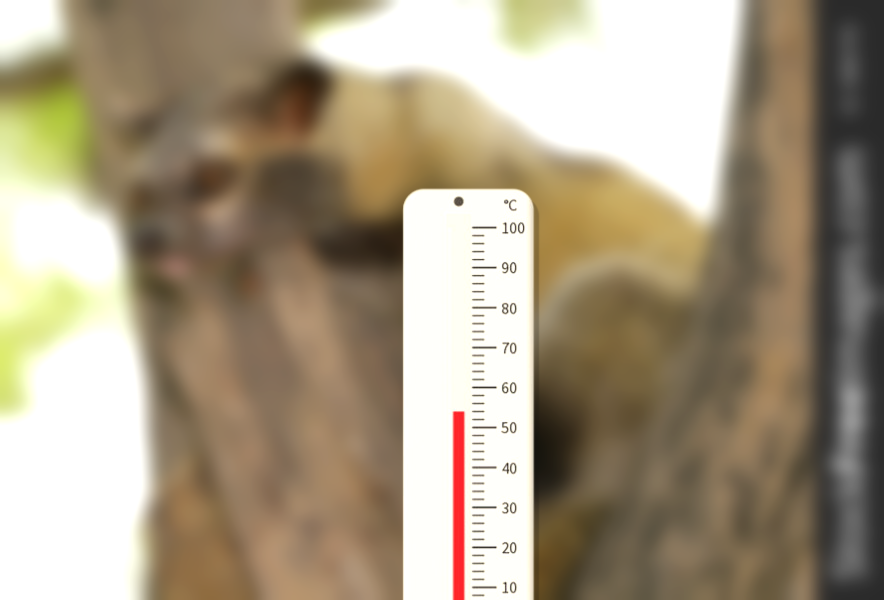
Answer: 54 (°C)
